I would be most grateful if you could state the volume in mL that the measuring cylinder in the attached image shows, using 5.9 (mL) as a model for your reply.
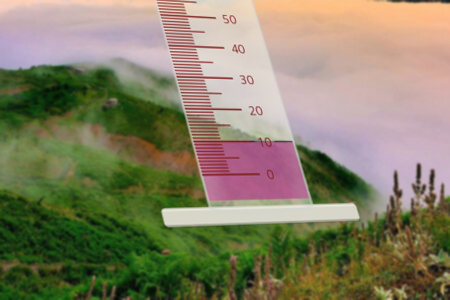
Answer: 10 (mL)
